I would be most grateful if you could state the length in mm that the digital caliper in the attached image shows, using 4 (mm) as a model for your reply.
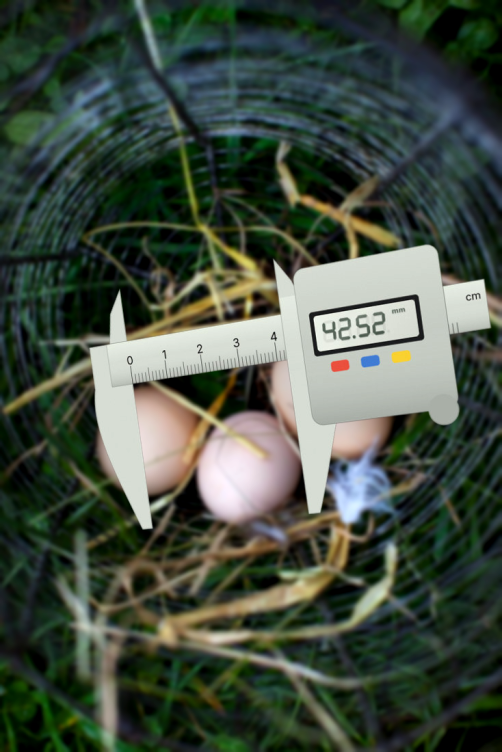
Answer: 42.52 (mm)
